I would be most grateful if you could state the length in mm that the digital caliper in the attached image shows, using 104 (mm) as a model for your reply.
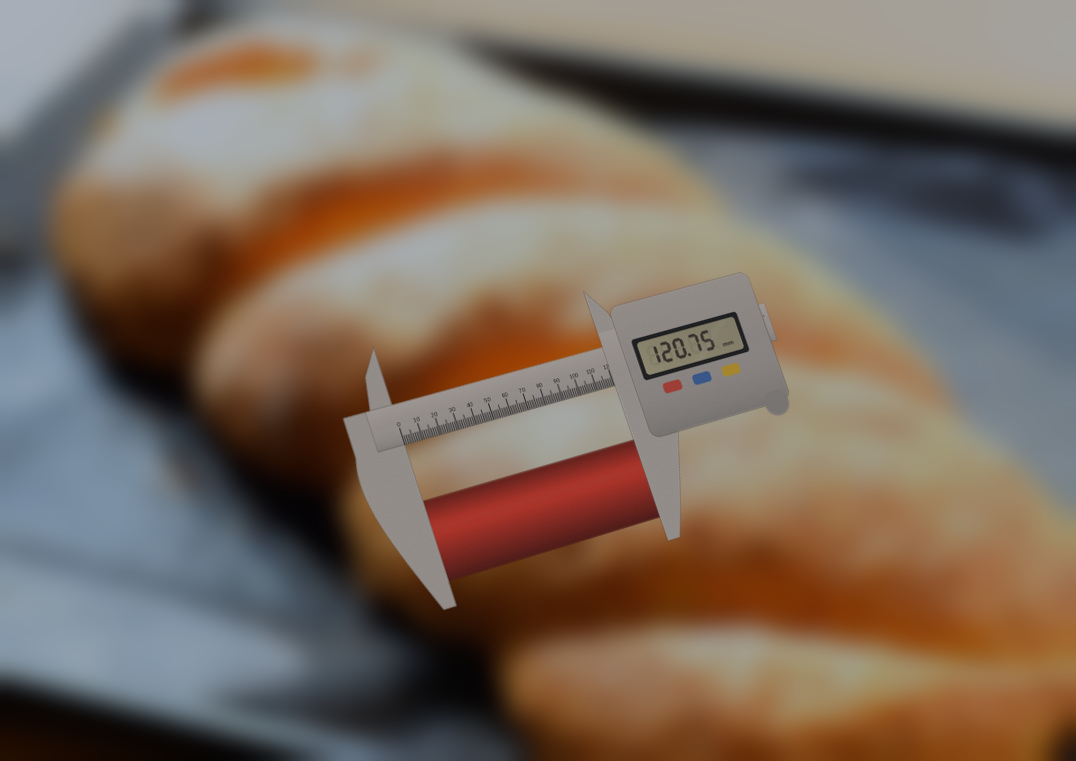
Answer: 120.75 (mm)
